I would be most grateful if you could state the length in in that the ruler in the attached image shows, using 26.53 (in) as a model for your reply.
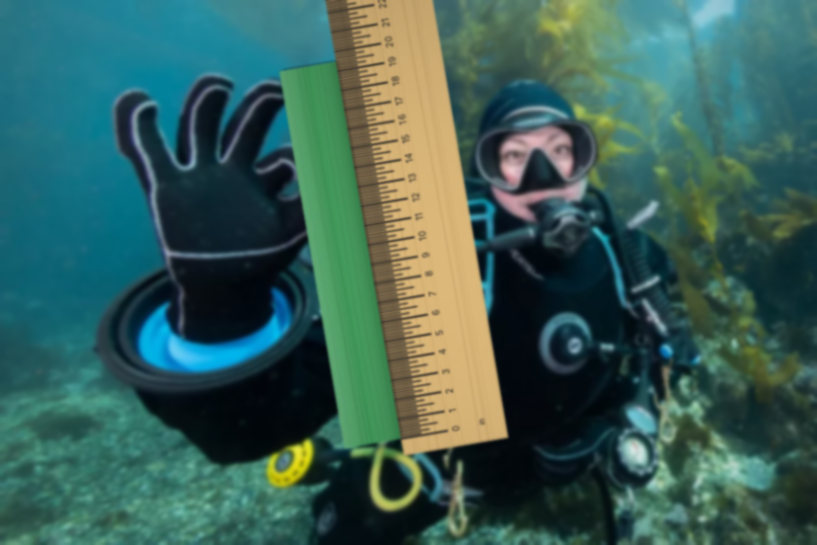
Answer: 19.5 (in)
